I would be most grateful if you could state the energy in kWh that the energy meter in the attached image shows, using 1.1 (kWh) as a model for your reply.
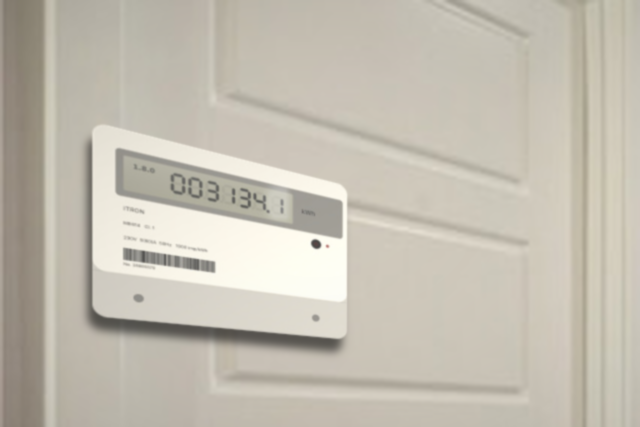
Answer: 3134.1 (kWh)
